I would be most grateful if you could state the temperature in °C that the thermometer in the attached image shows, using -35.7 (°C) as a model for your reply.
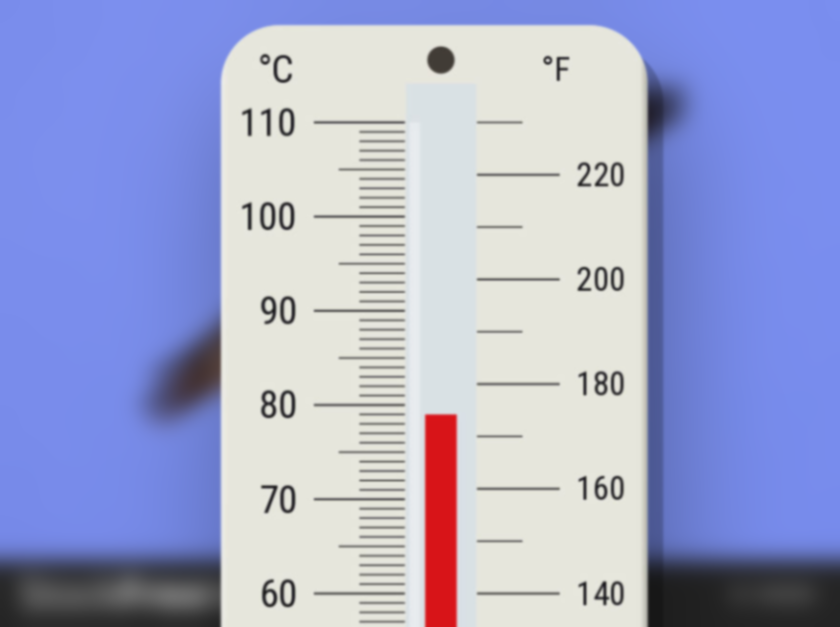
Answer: 79 (°C)
